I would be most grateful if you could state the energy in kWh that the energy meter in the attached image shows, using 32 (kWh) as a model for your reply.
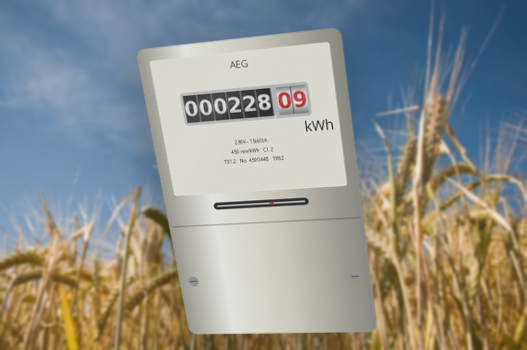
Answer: 228.09 (kWh)
